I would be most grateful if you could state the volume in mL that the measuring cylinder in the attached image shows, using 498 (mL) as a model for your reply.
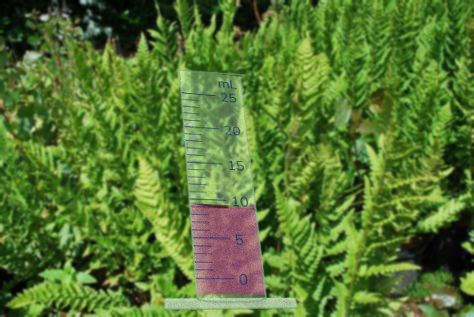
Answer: 9 (mL)
